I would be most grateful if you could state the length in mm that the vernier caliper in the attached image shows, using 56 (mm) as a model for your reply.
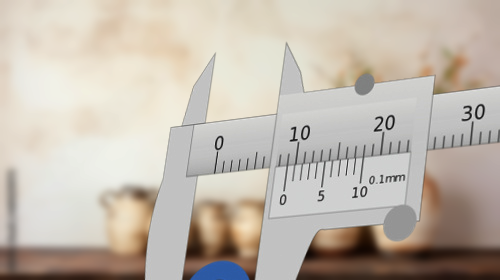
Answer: 9.0 (mm)
